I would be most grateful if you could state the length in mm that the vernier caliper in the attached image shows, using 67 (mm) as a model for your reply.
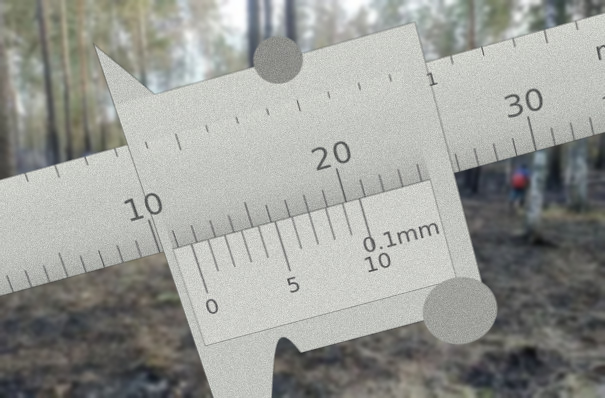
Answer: 11.7 (mm)
